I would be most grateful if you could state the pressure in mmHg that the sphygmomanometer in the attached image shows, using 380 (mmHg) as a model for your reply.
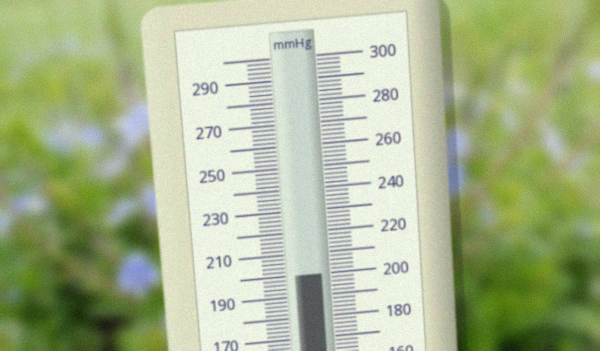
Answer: 200 (mmHg)
